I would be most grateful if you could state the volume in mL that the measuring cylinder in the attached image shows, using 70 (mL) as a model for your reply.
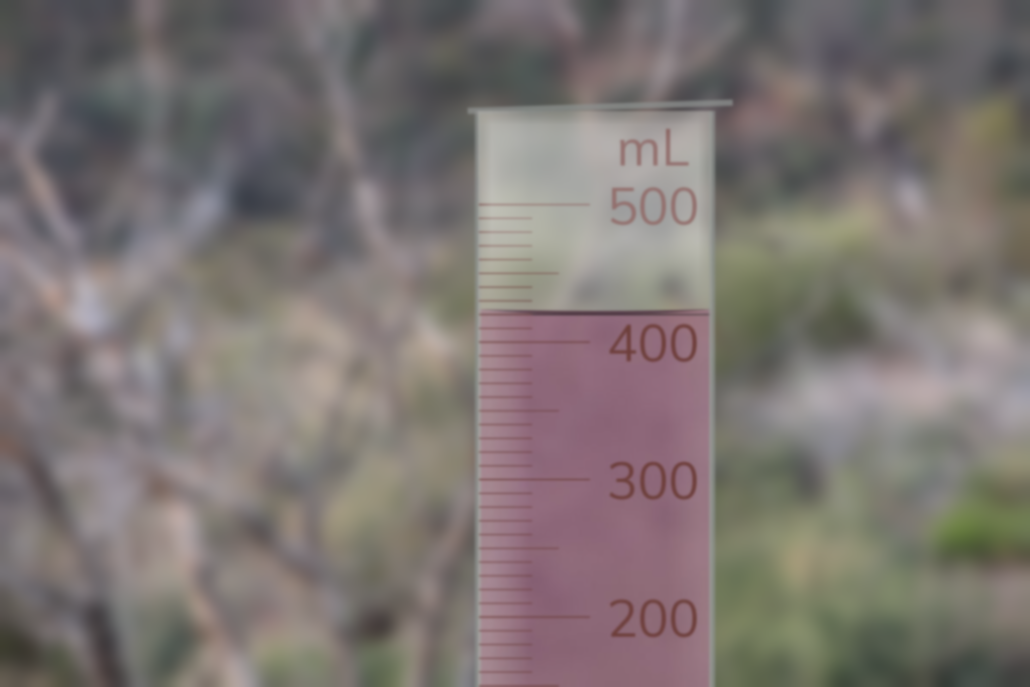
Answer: 420 (mL)
